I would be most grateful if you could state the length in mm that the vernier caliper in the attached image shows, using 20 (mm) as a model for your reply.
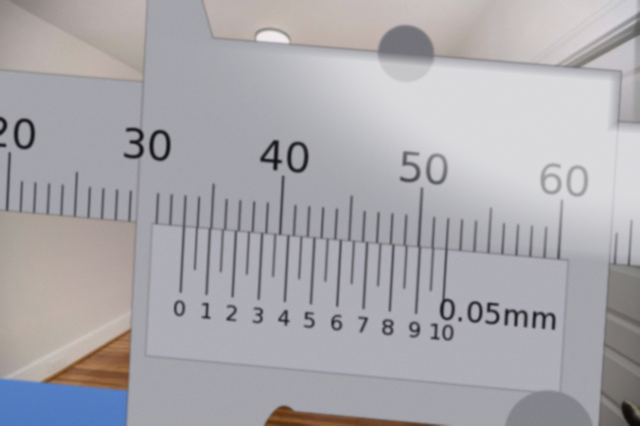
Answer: 33.0 (mm)
